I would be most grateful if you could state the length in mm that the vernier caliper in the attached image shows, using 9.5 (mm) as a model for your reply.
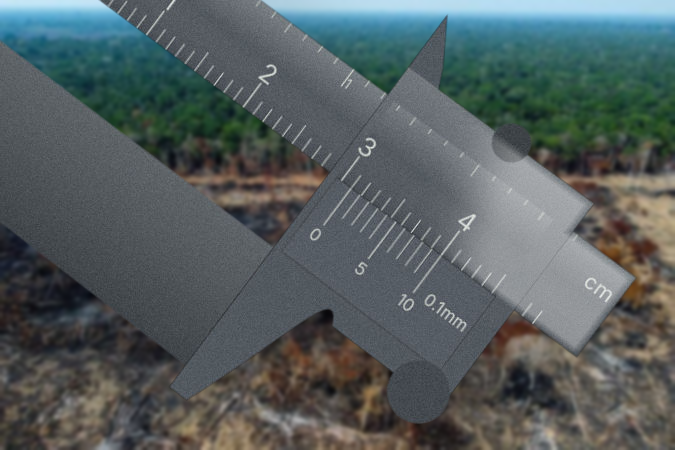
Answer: 31.0 (mm)
